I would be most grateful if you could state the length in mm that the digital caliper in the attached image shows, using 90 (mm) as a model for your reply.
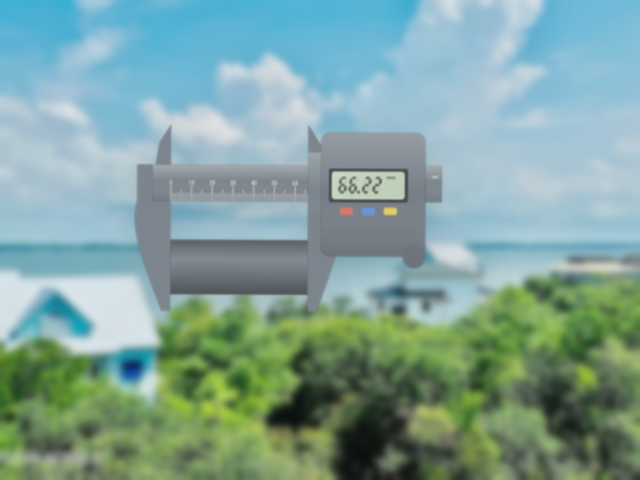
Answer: 66.22 (mm)
